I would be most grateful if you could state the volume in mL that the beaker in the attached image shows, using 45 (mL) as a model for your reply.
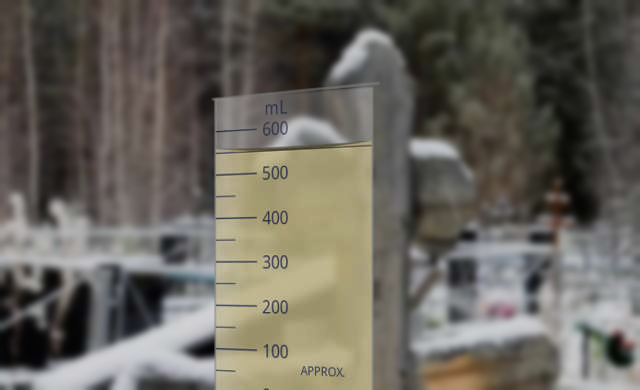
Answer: 550 (mL)
